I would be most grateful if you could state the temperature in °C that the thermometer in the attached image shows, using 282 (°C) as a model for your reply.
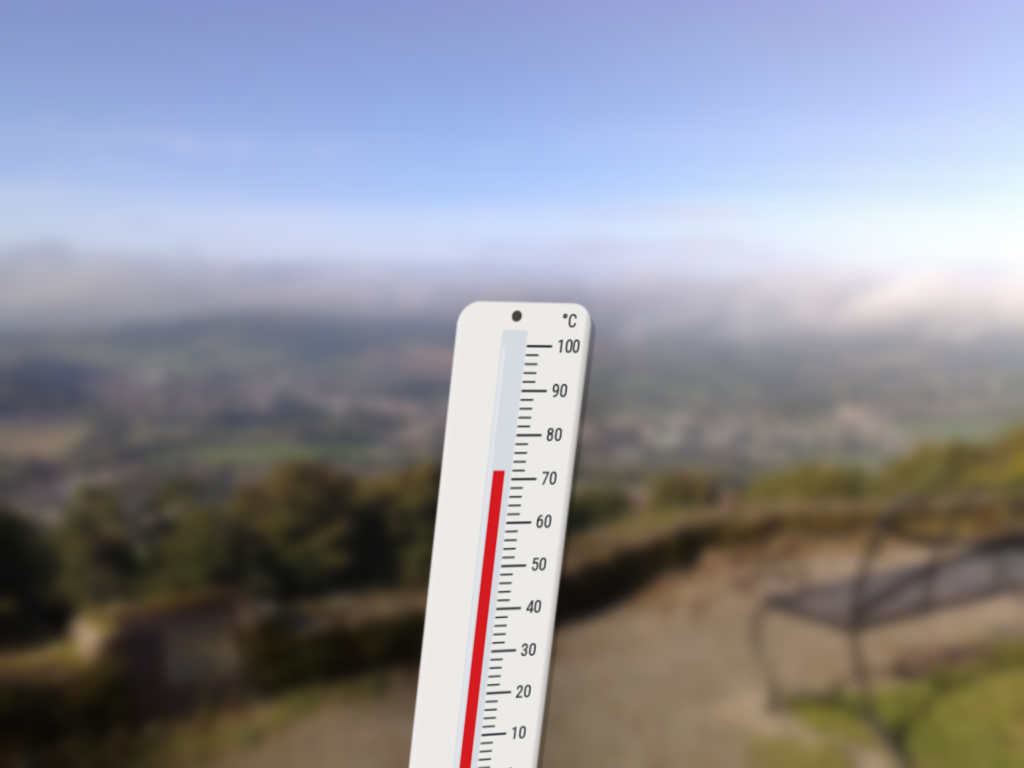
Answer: 72 (°C)
